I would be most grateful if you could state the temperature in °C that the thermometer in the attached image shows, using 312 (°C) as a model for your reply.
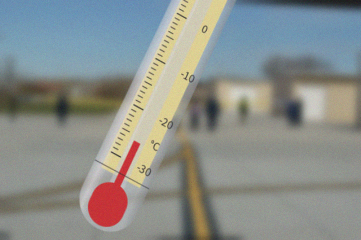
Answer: -26 (°C)
